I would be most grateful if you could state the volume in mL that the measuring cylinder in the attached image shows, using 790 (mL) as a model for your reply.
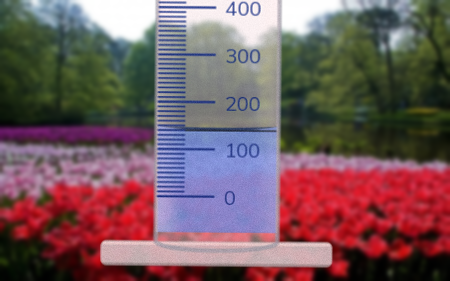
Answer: 140 (mL)
